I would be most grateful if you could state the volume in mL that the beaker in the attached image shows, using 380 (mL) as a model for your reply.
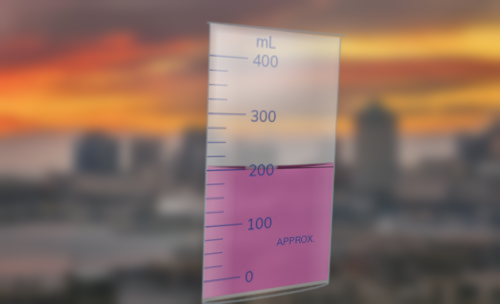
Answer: 200 (mL)
